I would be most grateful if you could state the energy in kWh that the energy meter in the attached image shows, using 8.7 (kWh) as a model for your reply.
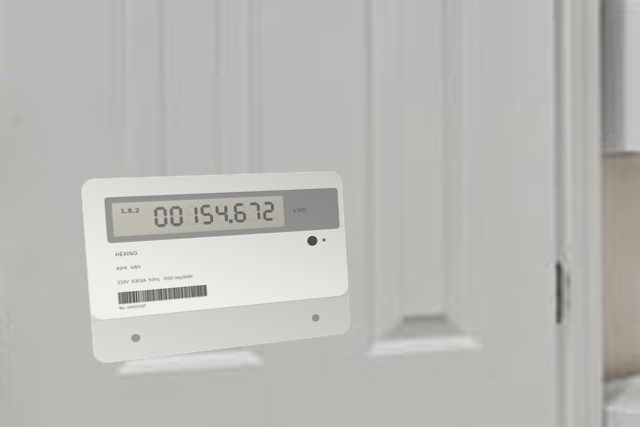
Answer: 154.672 (kWh)
